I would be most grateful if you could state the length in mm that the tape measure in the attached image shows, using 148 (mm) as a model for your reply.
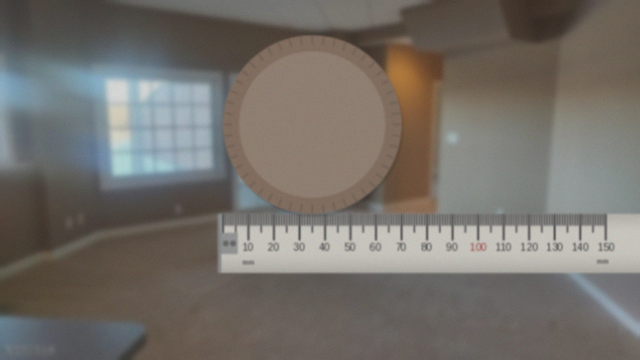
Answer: 70 (mm)
